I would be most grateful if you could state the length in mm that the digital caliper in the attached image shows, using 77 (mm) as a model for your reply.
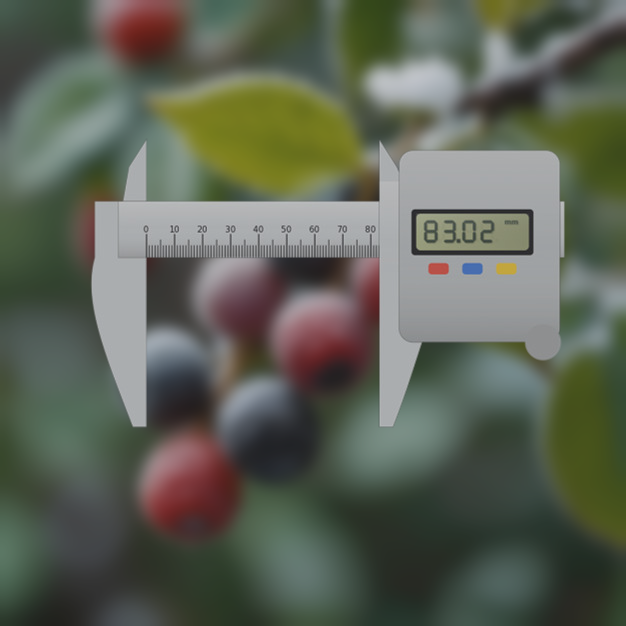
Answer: 83.02 (mm)
